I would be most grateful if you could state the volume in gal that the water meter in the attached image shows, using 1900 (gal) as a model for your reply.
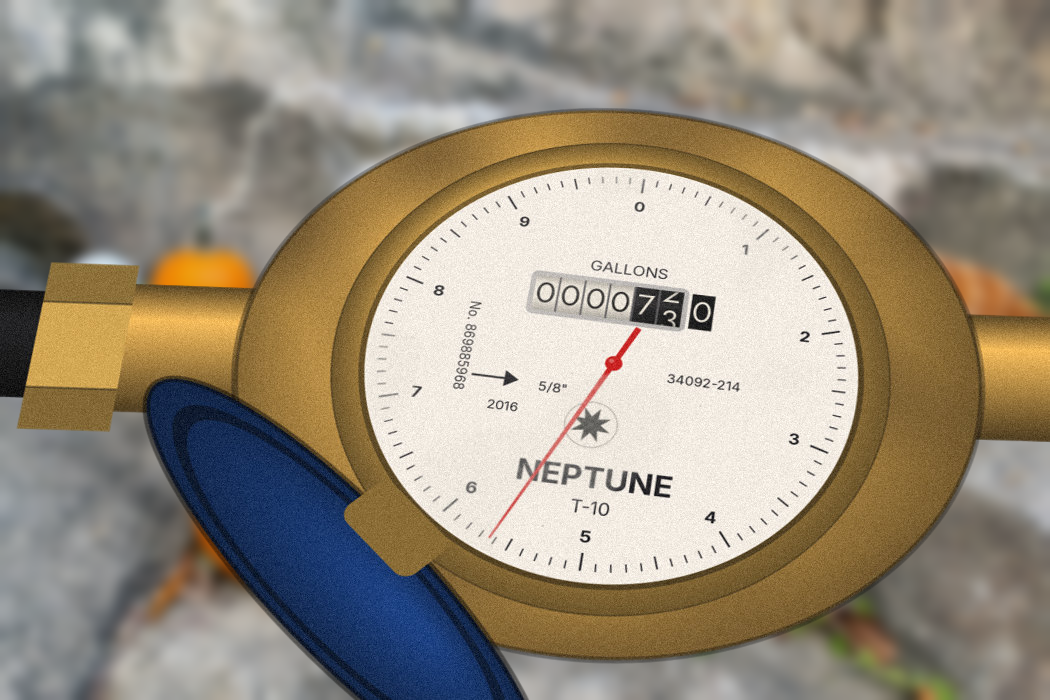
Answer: 725.6 (gal)
